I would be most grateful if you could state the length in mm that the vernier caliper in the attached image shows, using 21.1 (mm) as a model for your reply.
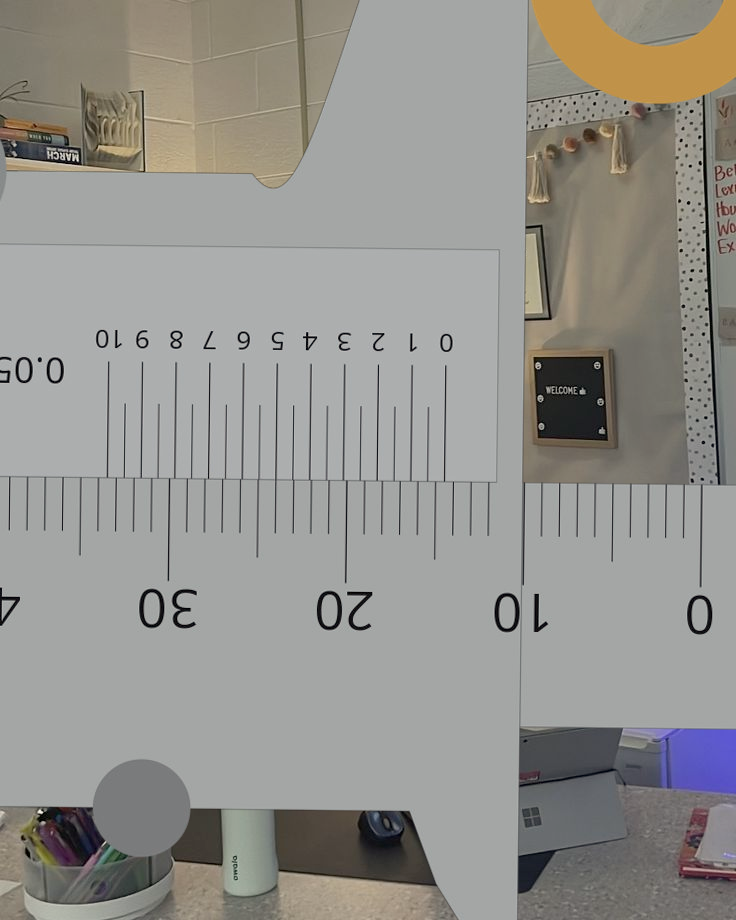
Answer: 14.5 (mm)
